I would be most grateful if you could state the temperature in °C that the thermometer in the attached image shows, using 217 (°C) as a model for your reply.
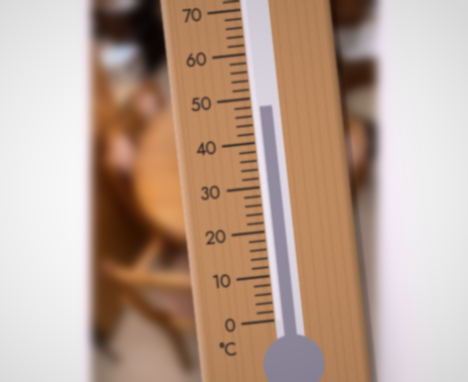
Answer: 48 (°C)
